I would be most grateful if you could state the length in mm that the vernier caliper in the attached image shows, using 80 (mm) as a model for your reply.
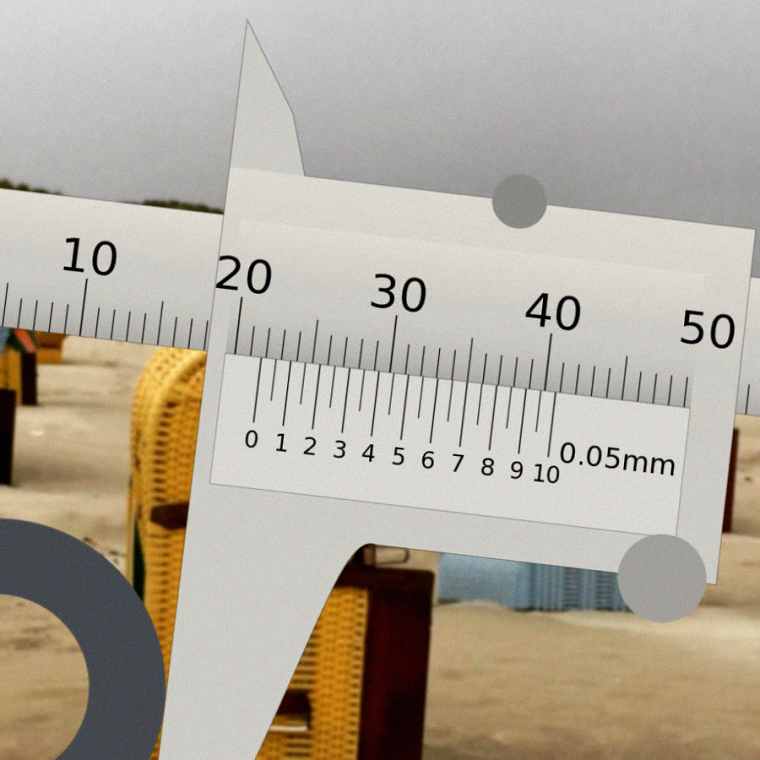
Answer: 21.7 (mm)
